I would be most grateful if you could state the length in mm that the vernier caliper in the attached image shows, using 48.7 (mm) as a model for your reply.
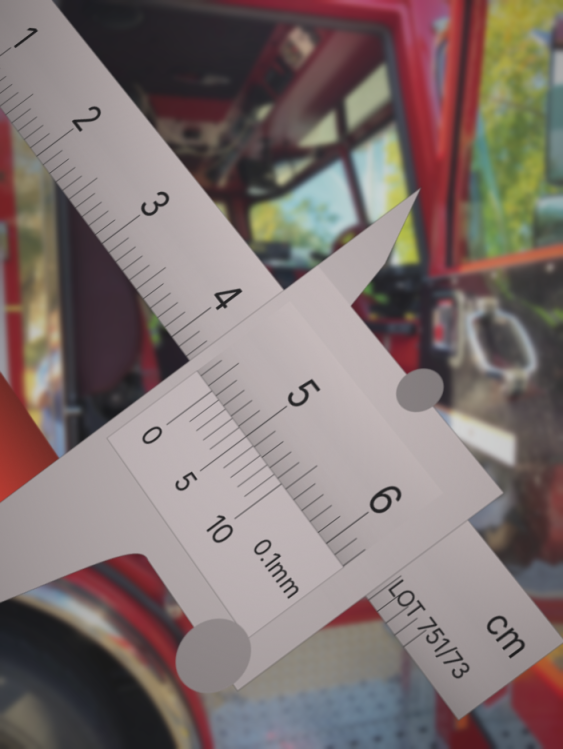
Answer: 45.5 (mm)
